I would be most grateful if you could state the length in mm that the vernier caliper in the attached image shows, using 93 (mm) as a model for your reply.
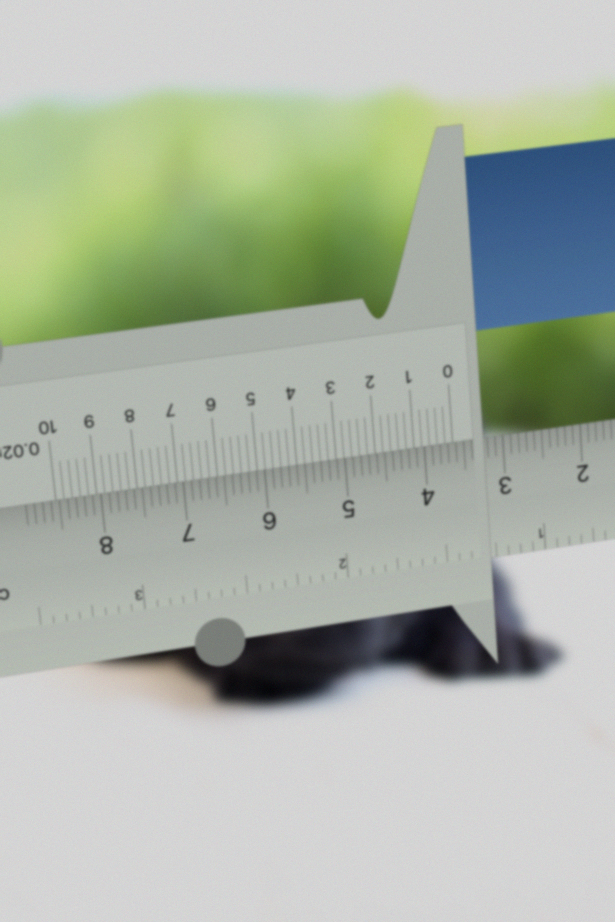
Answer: 36.4 (mm)
